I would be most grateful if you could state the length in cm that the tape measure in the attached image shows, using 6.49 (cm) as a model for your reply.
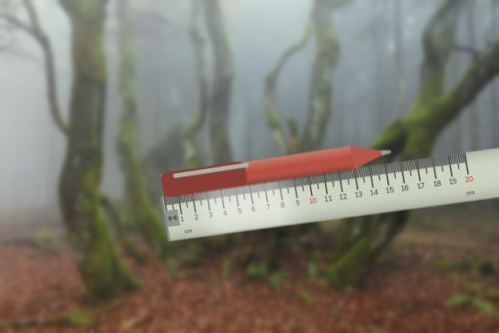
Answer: 15.5 (cm)
